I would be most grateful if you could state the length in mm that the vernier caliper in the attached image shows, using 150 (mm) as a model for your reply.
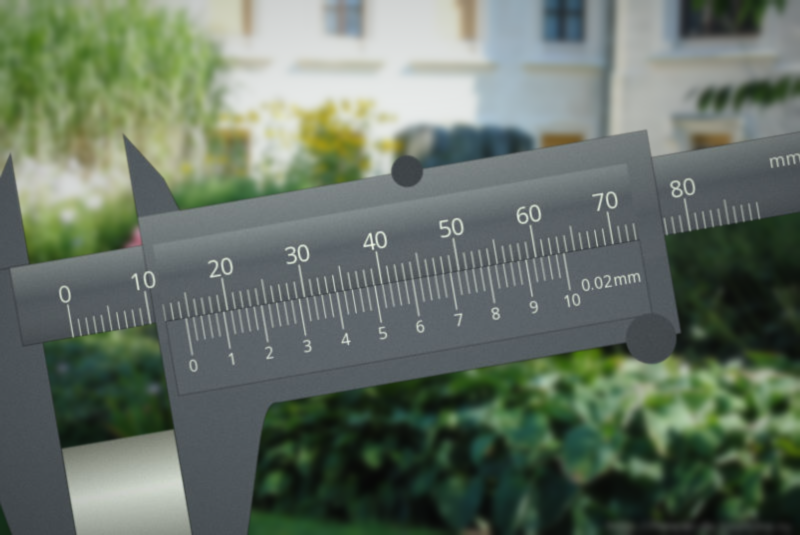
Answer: 14.6 (mm)
